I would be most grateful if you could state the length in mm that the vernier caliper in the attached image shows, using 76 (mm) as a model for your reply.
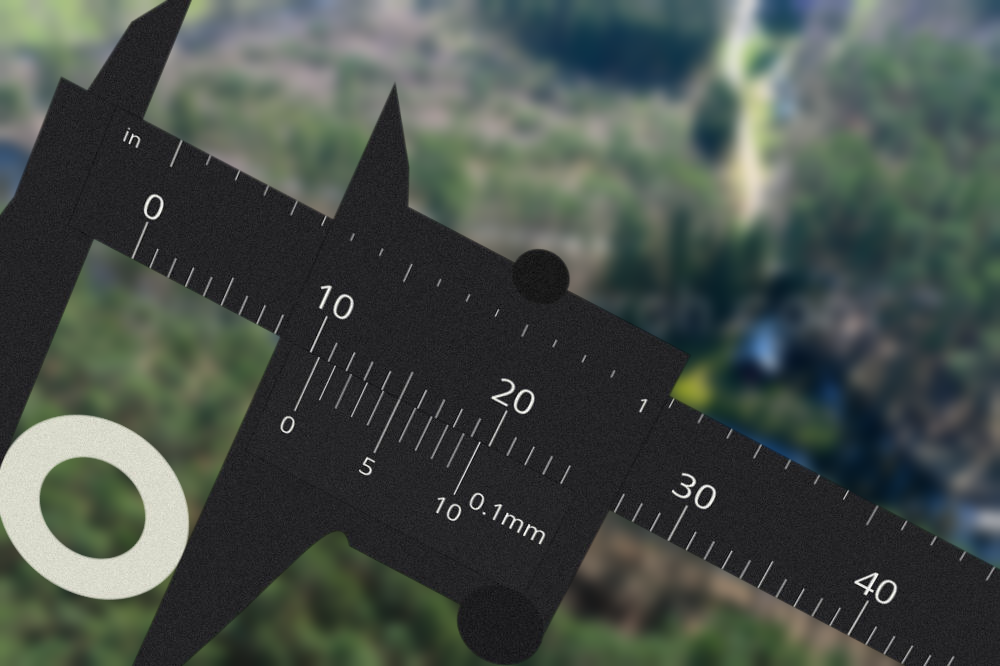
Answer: 10.5 (mm)
